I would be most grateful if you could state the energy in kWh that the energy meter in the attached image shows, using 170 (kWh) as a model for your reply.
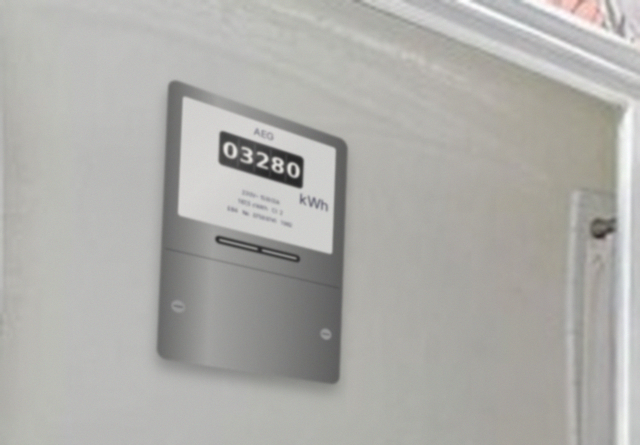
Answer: 3280 (kWh)
